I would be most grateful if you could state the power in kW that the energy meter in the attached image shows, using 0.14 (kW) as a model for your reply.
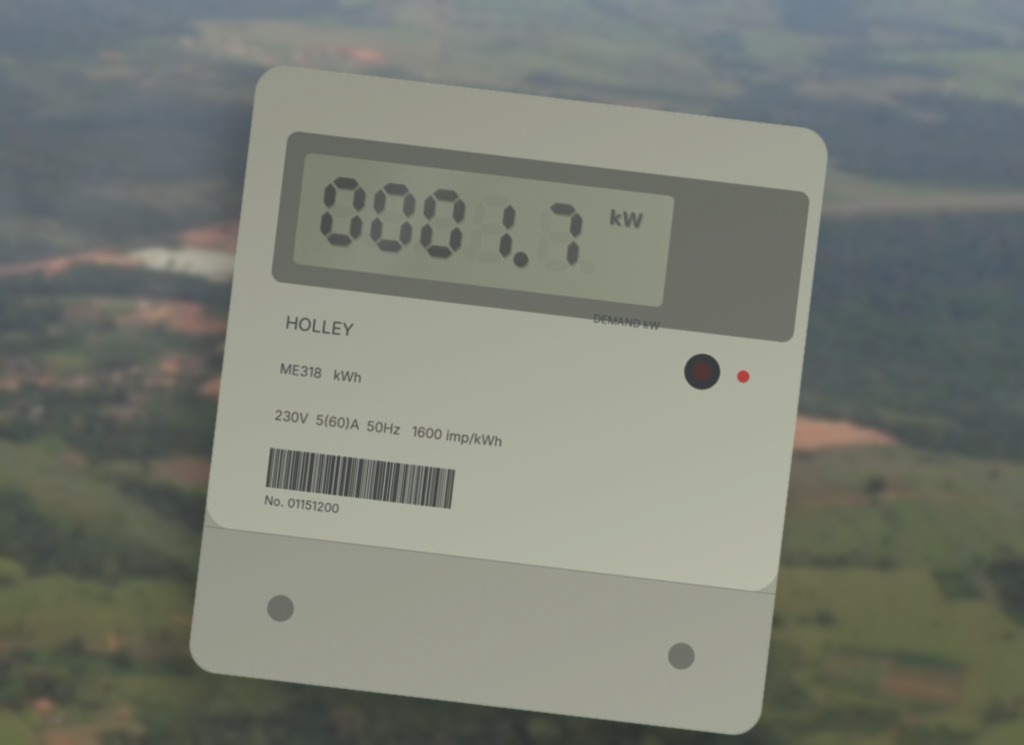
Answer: 1.7 (kW)
